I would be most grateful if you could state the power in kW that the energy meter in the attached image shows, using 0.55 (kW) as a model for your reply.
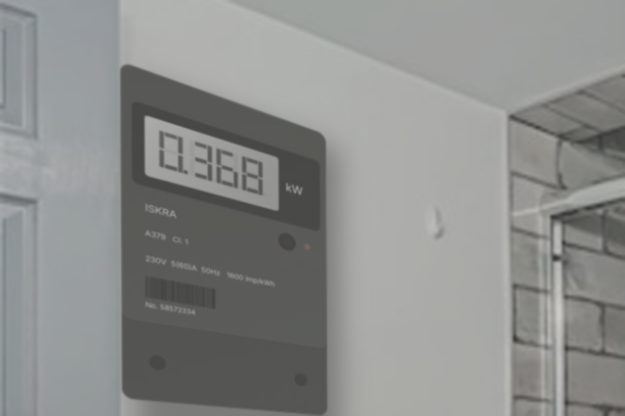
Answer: 0.368 (kW)
